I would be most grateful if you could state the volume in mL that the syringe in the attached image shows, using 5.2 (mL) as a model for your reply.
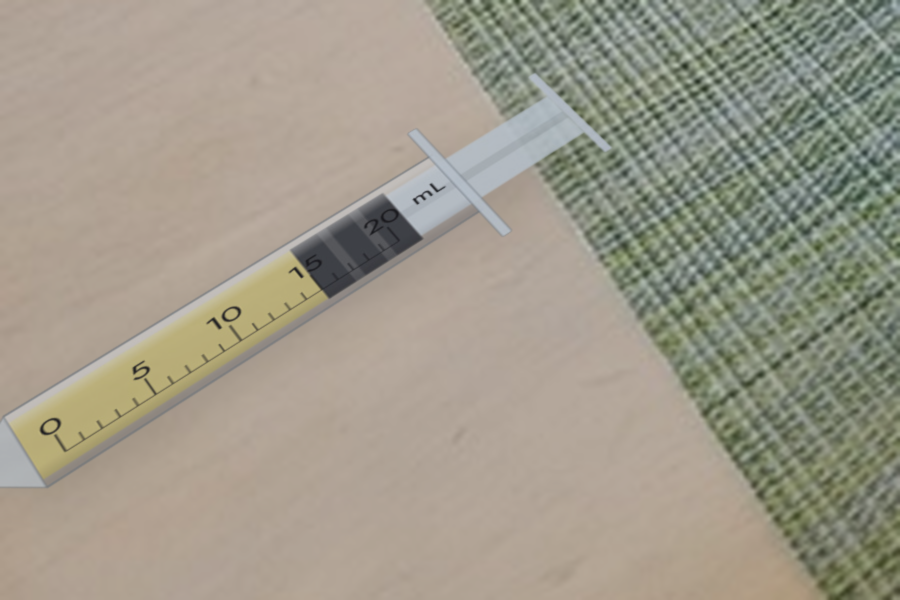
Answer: 15 (mL)
